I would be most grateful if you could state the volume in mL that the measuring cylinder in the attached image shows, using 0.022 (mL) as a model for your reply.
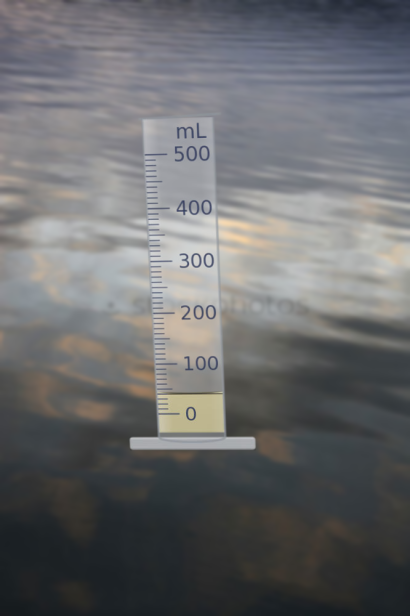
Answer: 40 (mL)
